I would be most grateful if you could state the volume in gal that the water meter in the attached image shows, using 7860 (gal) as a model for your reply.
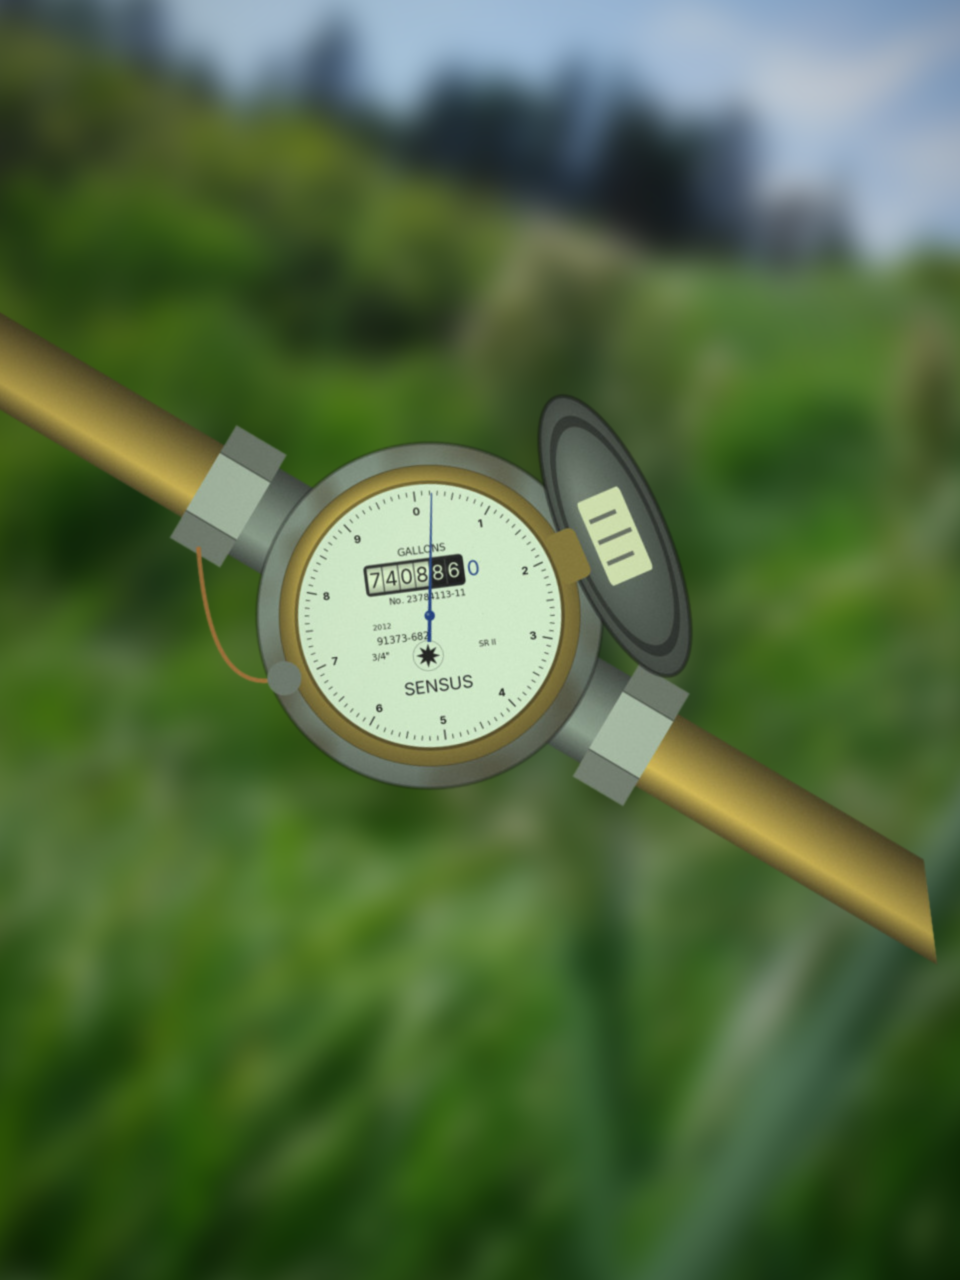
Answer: 7408860.2 (gal)
